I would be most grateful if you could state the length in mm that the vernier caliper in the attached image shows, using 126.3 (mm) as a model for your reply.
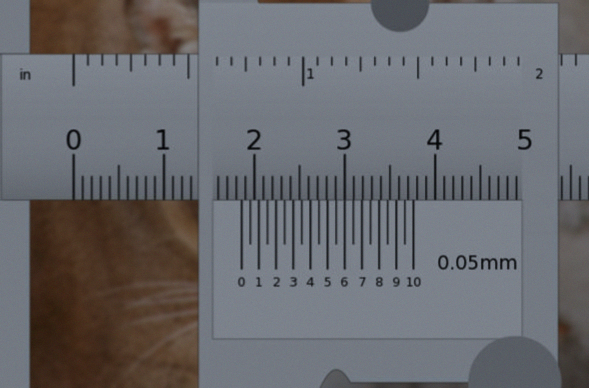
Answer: 18.6 (mm)
